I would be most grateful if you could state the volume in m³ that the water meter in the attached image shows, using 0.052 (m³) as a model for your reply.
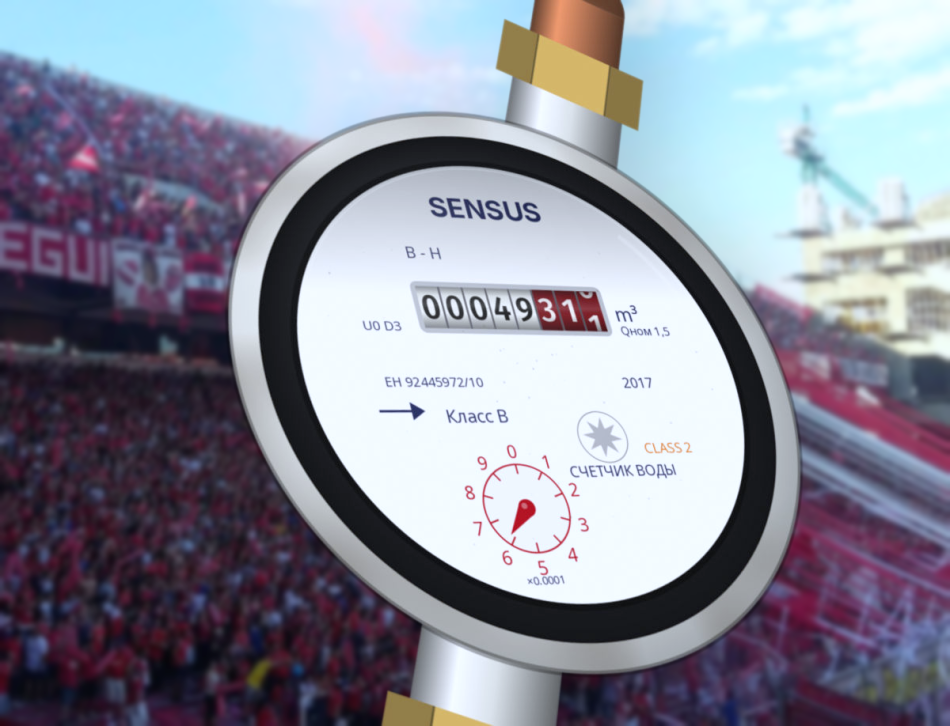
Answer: 49.3106 (m³)
